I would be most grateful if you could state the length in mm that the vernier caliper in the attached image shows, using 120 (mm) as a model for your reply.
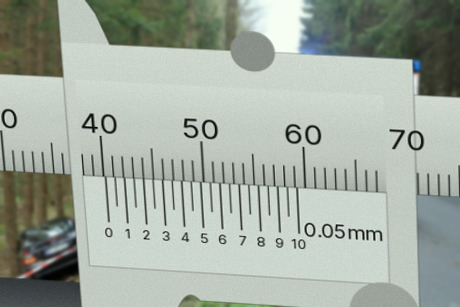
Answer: 40.2 (mm)
